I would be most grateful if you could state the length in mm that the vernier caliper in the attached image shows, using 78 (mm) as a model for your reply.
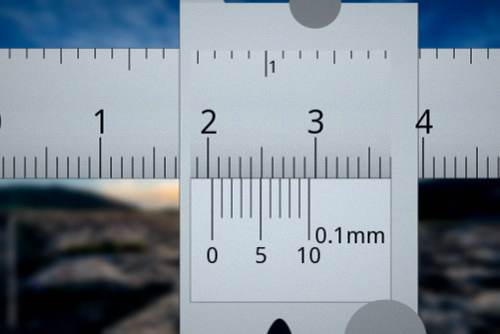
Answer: 20.4 (mm)
